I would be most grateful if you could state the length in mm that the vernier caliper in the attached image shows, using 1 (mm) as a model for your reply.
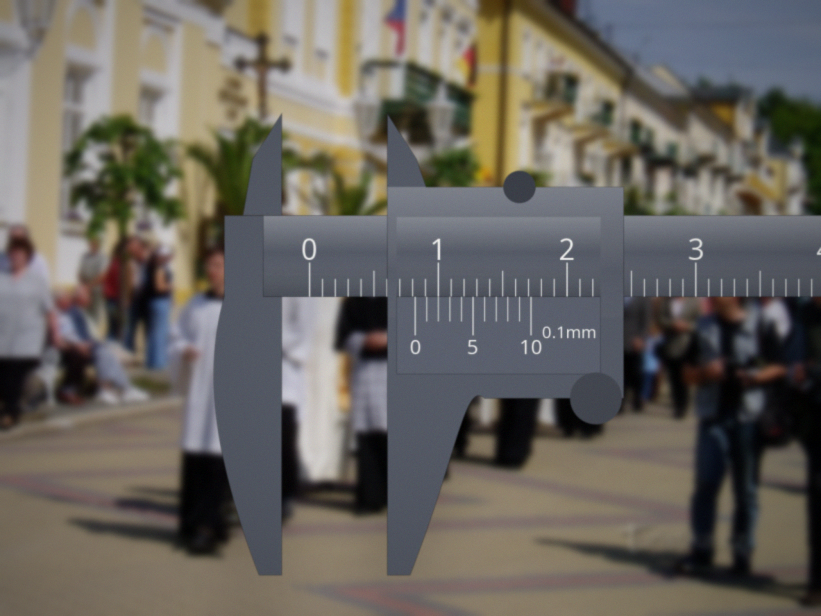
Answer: 8.2 (mm)
